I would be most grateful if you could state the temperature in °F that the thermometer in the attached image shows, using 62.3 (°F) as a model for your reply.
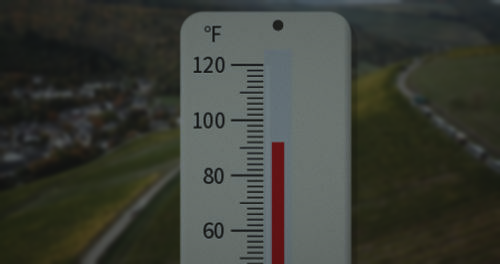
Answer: 92 (°F)
